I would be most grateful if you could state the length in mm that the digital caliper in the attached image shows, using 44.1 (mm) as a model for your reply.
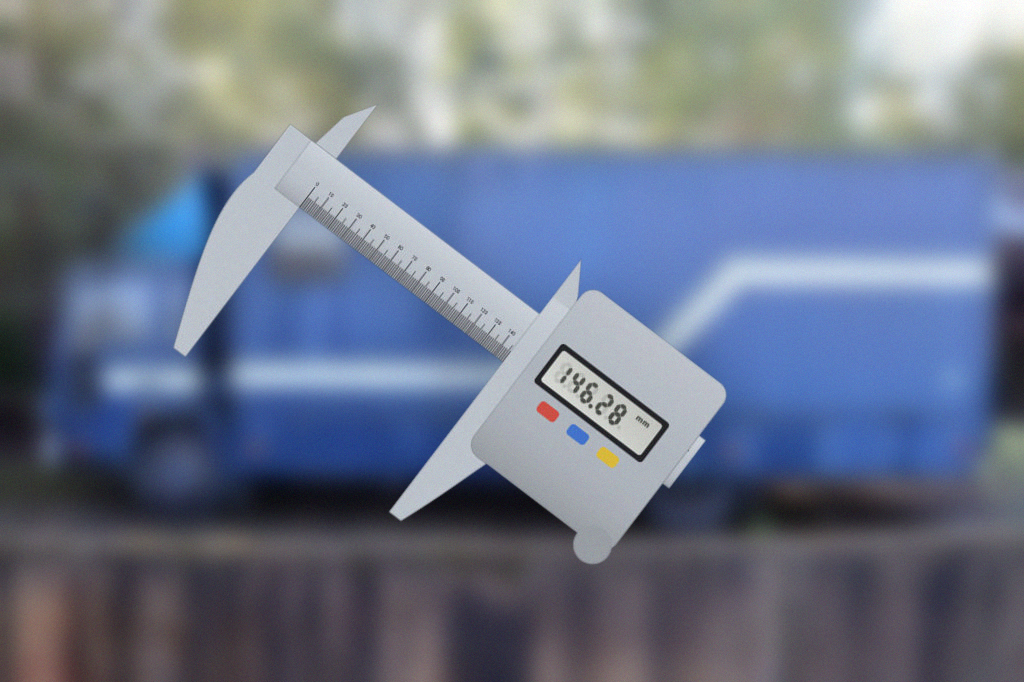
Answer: 146.28 (mm)
